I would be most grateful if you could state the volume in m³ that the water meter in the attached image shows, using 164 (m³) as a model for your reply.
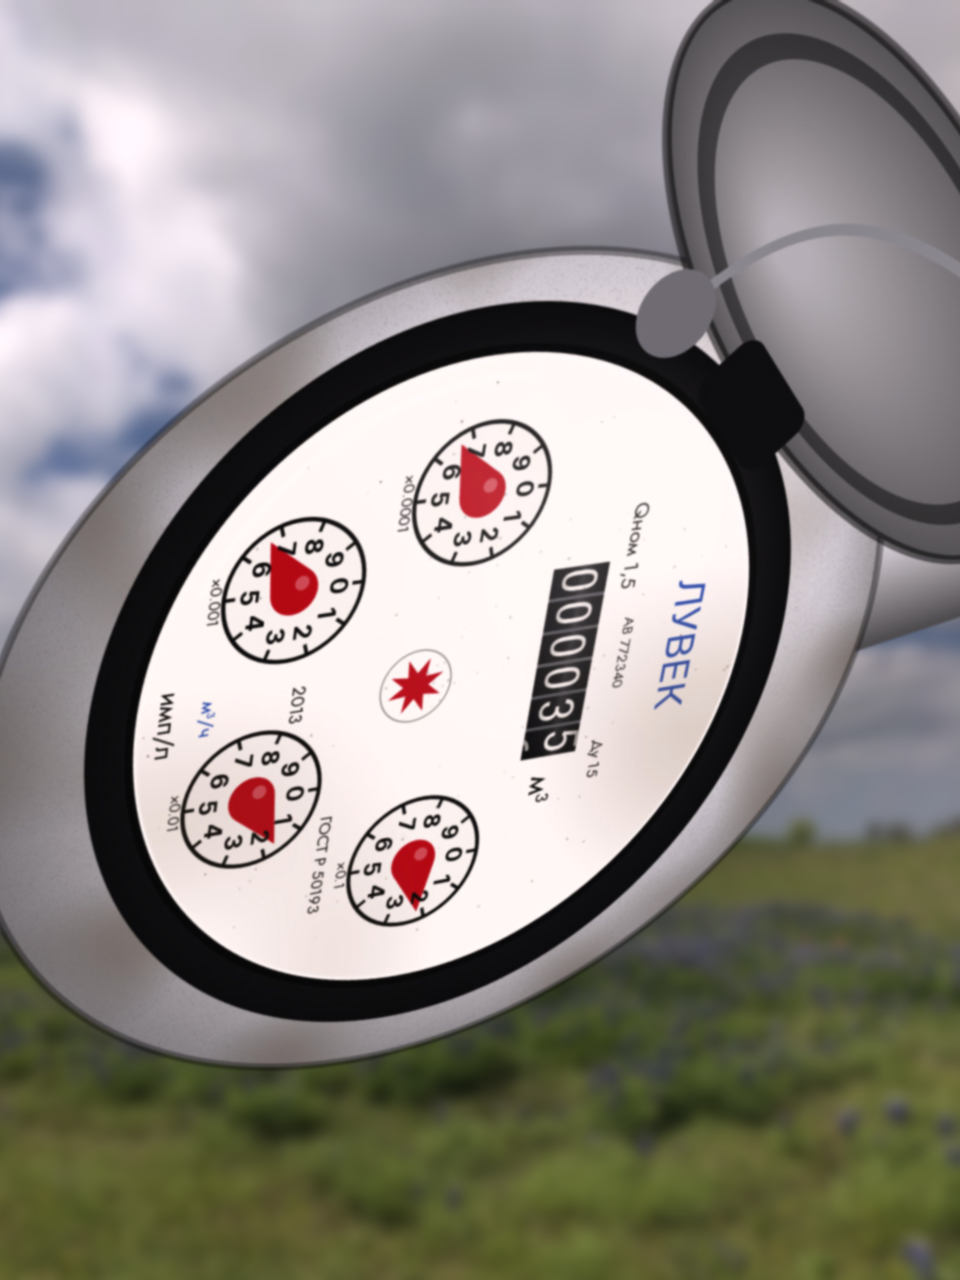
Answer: 35.2166 (m³)
